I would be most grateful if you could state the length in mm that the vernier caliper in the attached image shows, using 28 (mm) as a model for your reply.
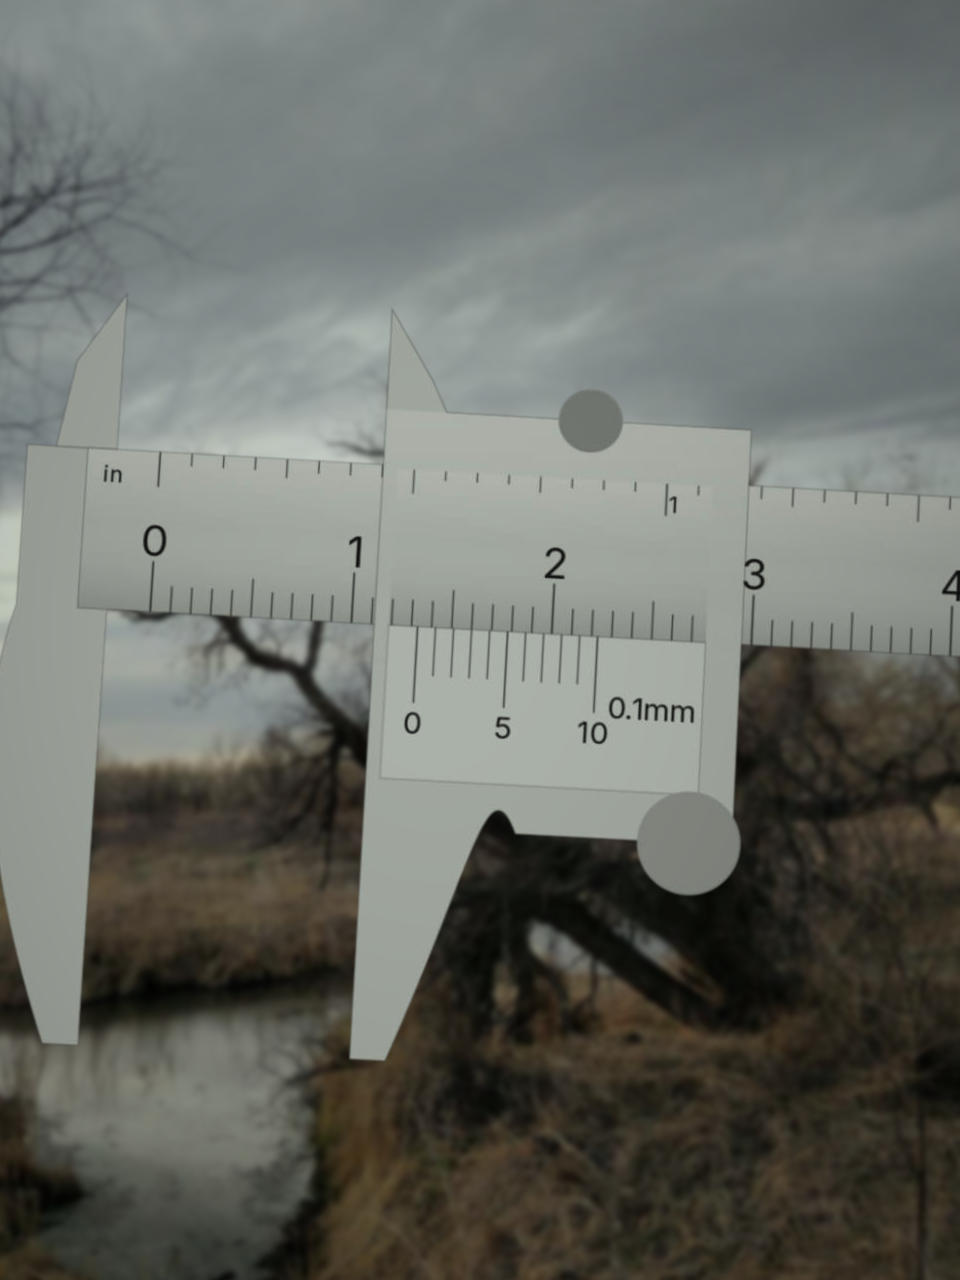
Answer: 13.3 (mm)
